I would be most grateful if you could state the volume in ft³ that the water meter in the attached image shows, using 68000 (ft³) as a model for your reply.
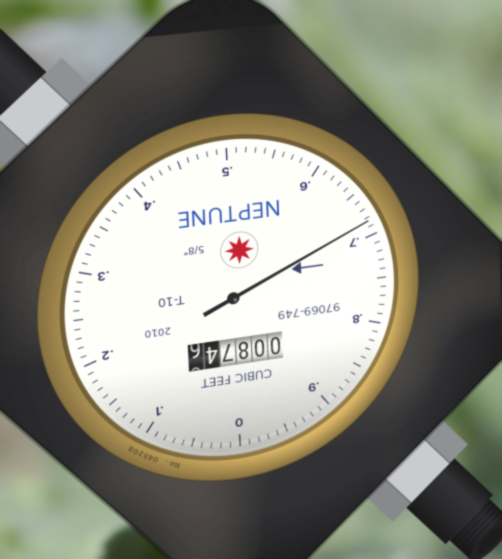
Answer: 8745.68 (ft³)
